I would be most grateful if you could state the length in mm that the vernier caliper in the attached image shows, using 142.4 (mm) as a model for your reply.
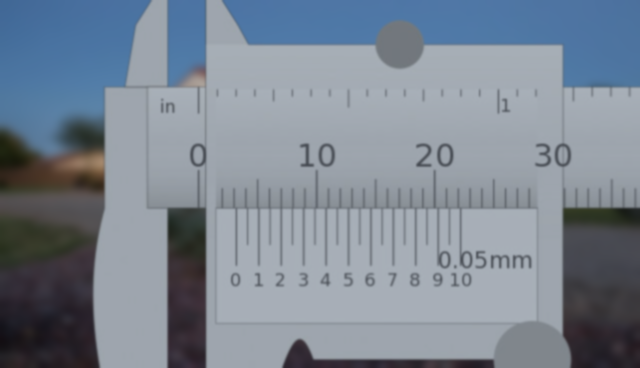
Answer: 3.2 (mm)
